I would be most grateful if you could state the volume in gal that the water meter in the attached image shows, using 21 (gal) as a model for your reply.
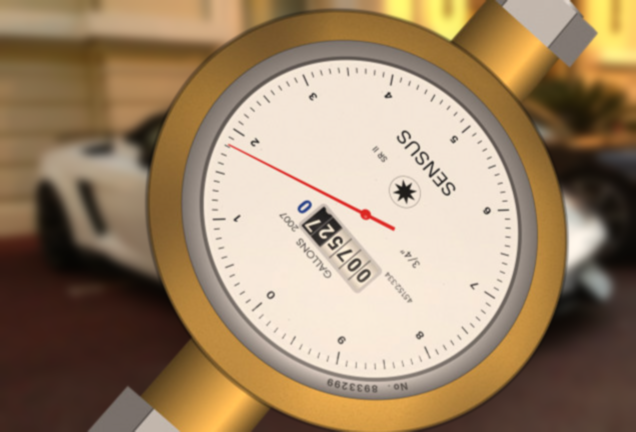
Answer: 75271.8 (gal)
